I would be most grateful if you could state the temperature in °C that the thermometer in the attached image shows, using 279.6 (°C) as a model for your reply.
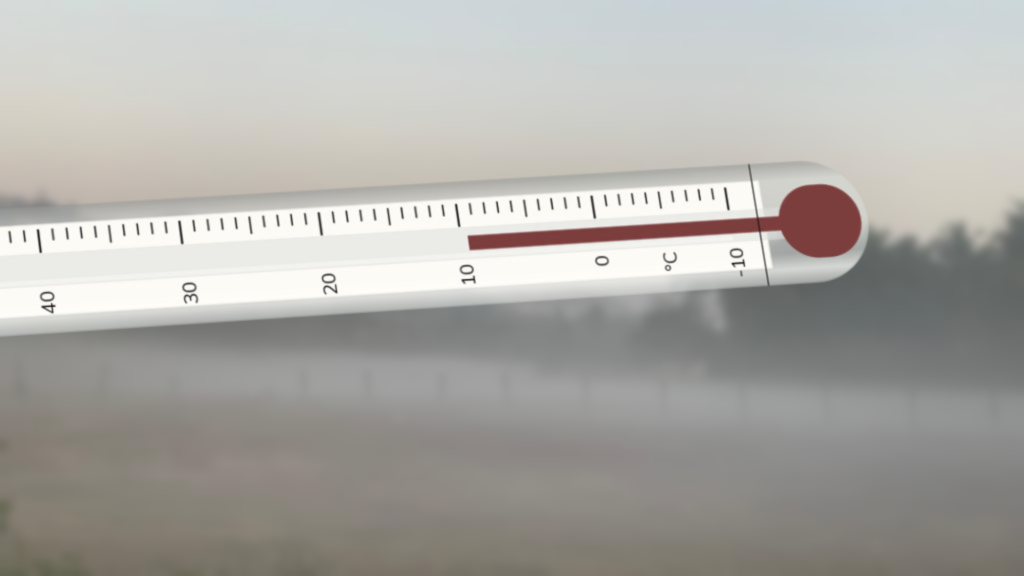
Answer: 9.5 (°C)
